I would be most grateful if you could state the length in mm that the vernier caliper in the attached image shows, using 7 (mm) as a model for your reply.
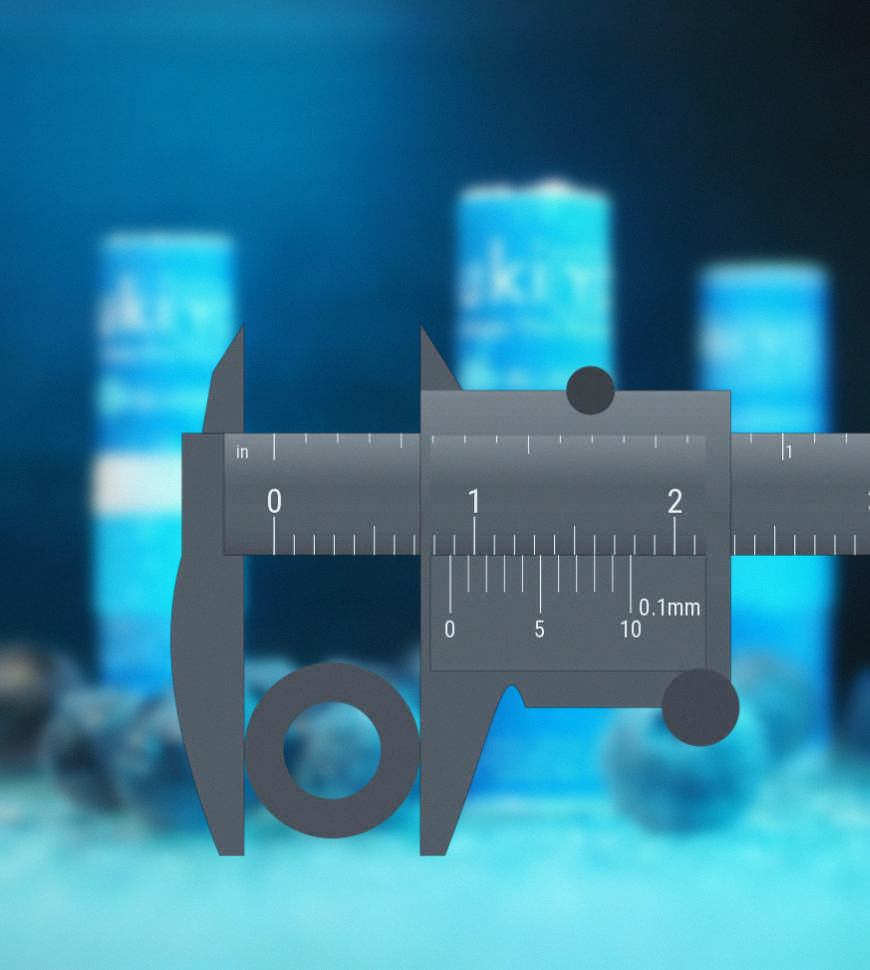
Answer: 8.8 (mm)
